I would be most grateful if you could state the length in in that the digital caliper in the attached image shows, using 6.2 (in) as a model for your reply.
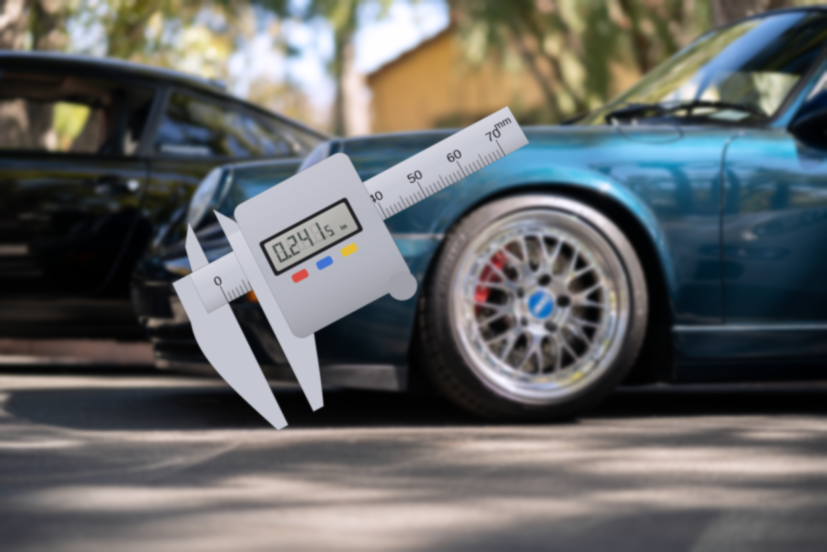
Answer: 0.2415 (in)
